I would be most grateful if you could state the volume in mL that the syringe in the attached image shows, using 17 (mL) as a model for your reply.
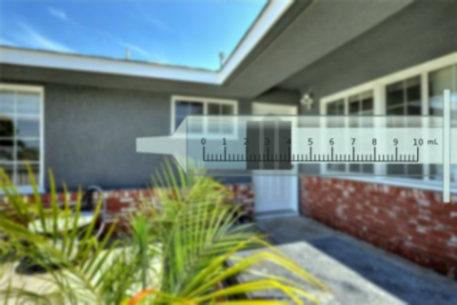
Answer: 2 (mL)
